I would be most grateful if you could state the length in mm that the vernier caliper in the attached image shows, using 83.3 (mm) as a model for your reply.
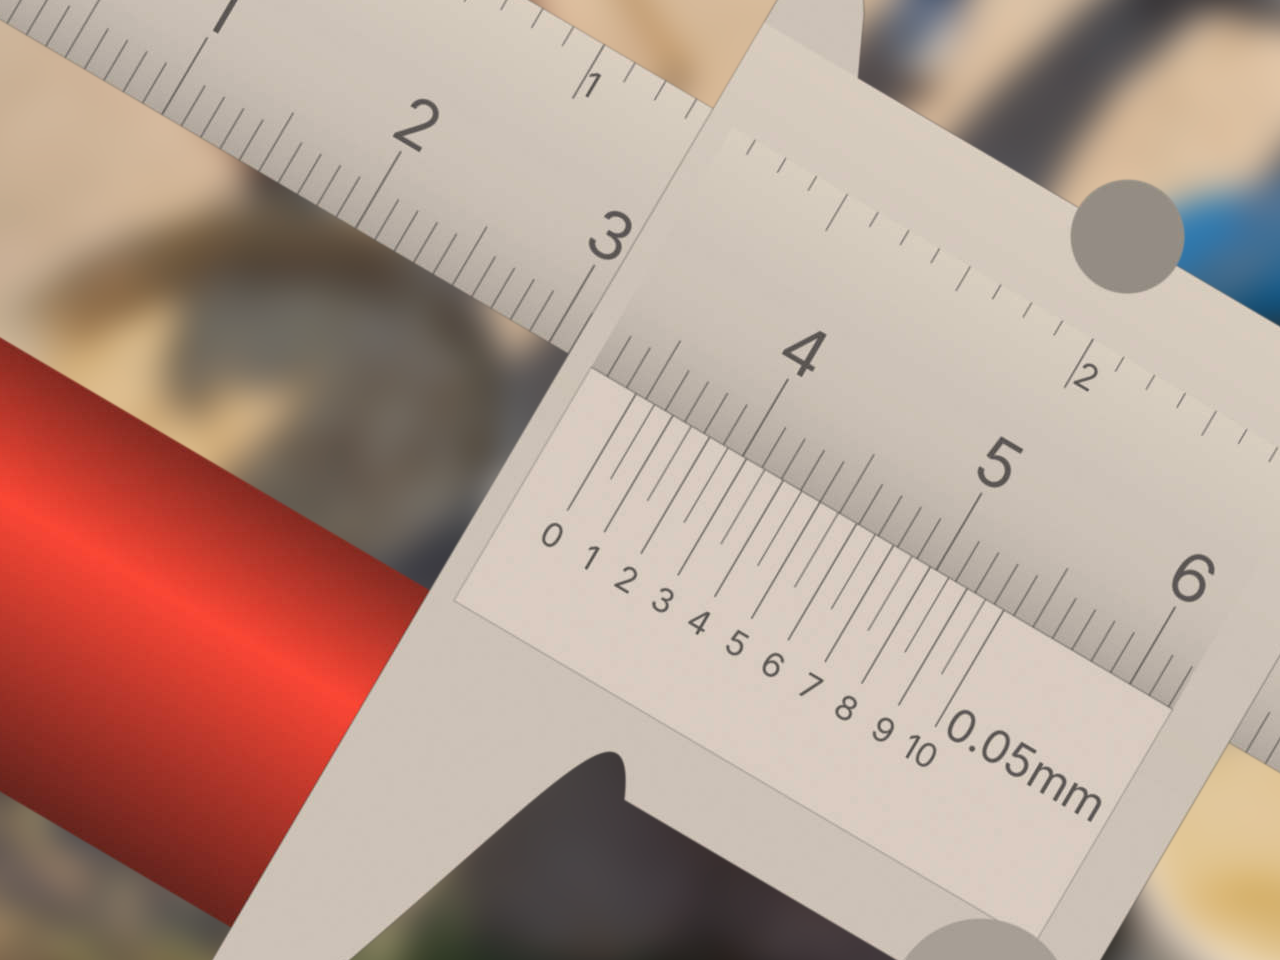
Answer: 34.5 (mm)
